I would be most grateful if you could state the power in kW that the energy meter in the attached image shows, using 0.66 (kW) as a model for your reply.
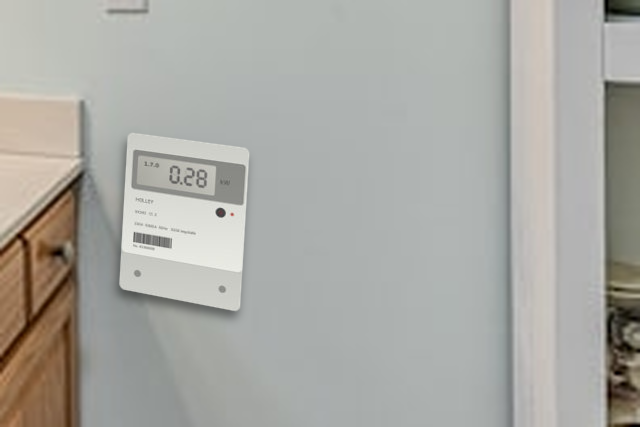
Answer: 0.28 (kW)
